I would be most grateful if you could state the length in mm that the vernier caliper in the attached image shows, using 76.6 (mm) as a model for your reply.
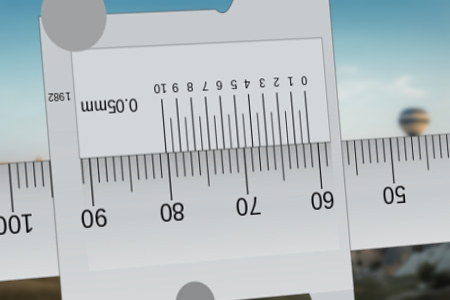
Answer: 61.2 (mm)
